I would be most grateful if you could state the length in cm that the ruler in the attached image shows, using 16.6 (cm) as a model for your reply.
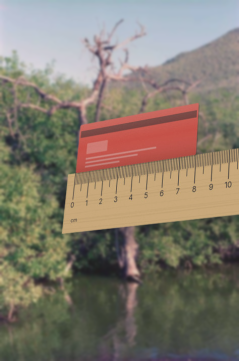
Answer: 8 (cm)
